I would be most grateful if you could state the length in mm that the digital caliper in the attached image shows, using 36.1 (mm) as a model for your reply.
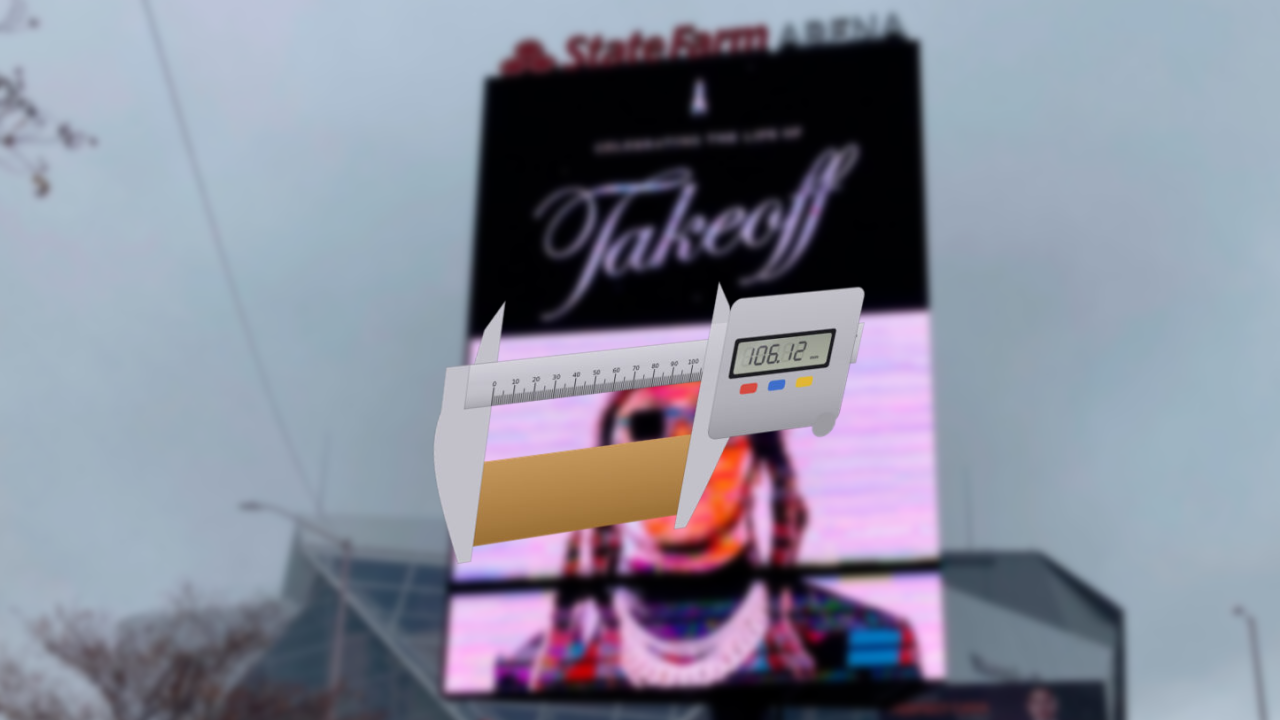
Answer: 106.12 (mm)
